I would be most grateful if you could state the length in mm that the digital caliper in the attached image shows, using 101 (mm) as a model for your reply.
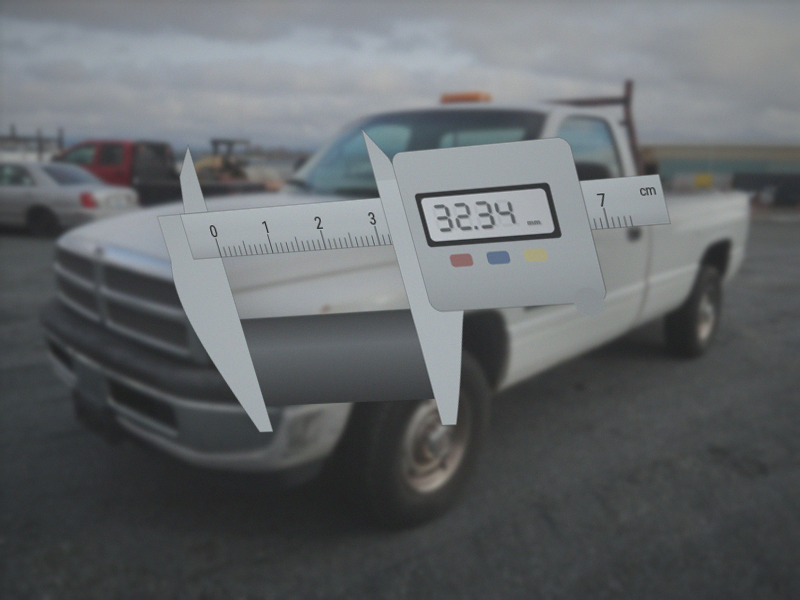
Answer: 32.34 (mm)
